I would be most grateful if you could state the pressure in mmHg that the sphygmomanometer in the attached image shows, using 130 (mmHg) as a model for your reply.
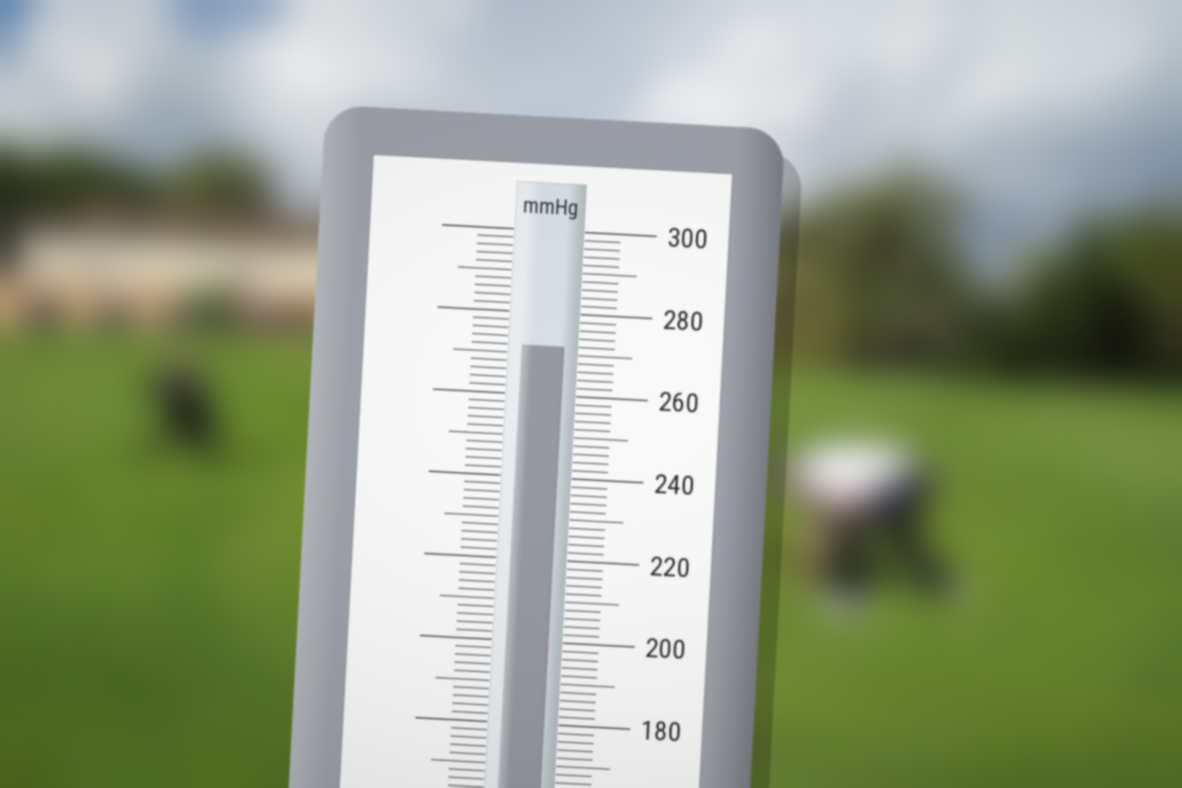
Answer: 272 (mmHg)
